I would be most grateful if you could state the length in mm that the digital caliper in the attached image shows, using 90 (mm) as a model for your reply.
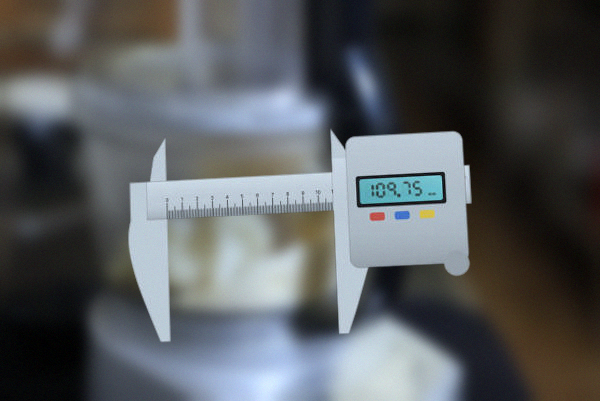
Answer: 109.75 (mm)
